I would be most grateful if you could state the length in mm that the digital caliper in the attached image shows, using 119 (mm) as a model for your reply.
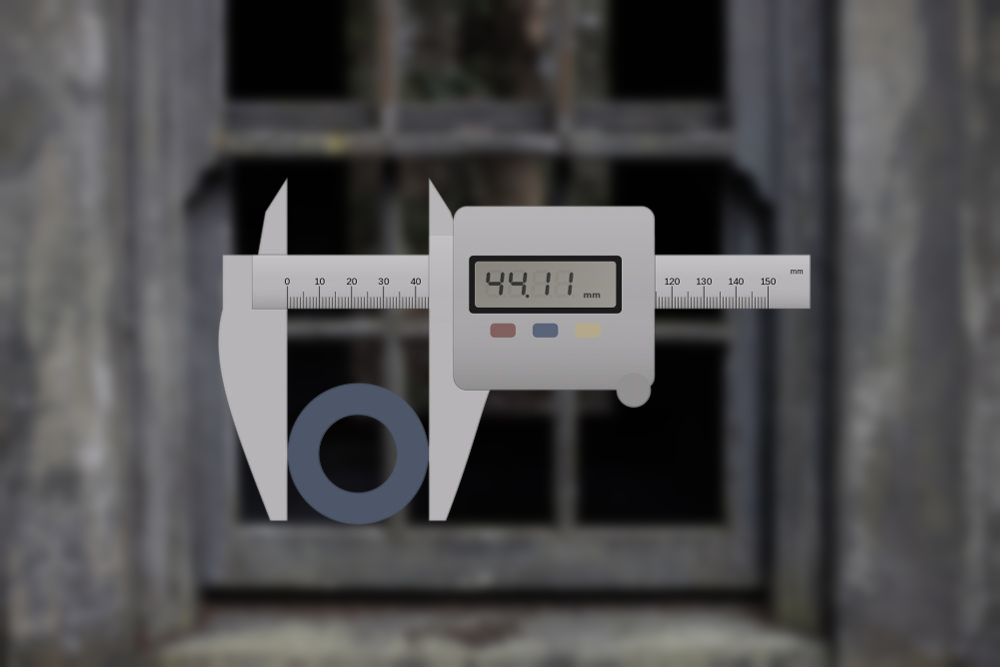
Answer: 44.11 (mm)
